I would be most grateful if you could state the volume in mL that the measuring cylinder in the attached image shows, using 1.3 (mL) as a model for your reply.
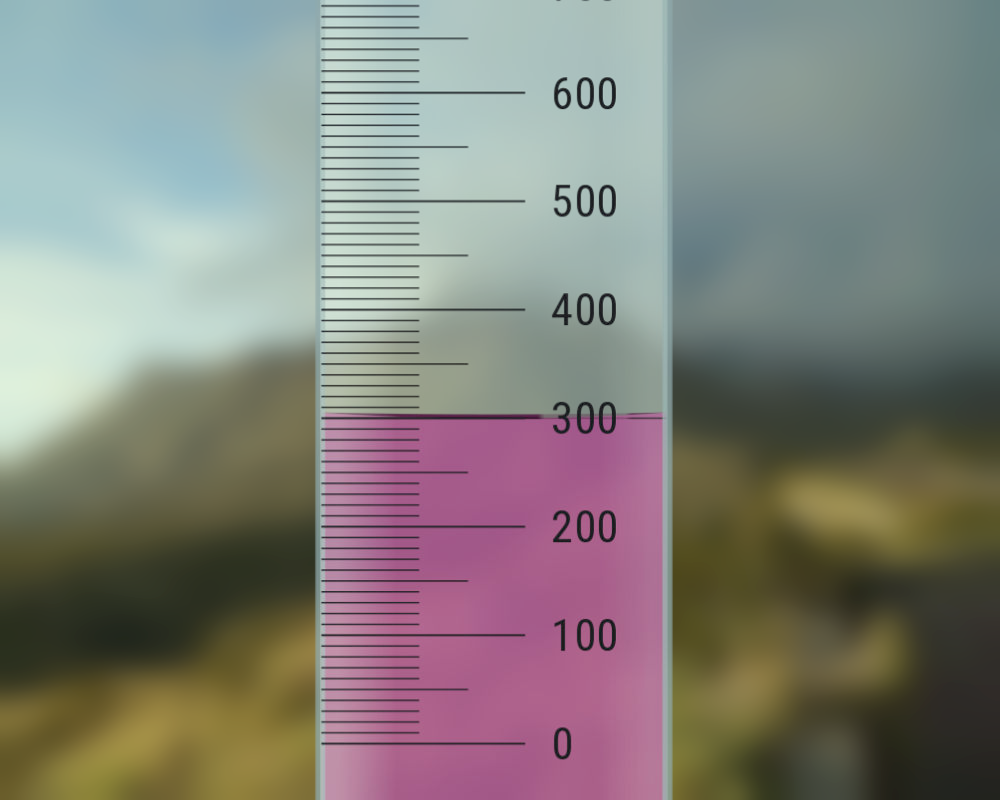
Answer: 300 (mL)
